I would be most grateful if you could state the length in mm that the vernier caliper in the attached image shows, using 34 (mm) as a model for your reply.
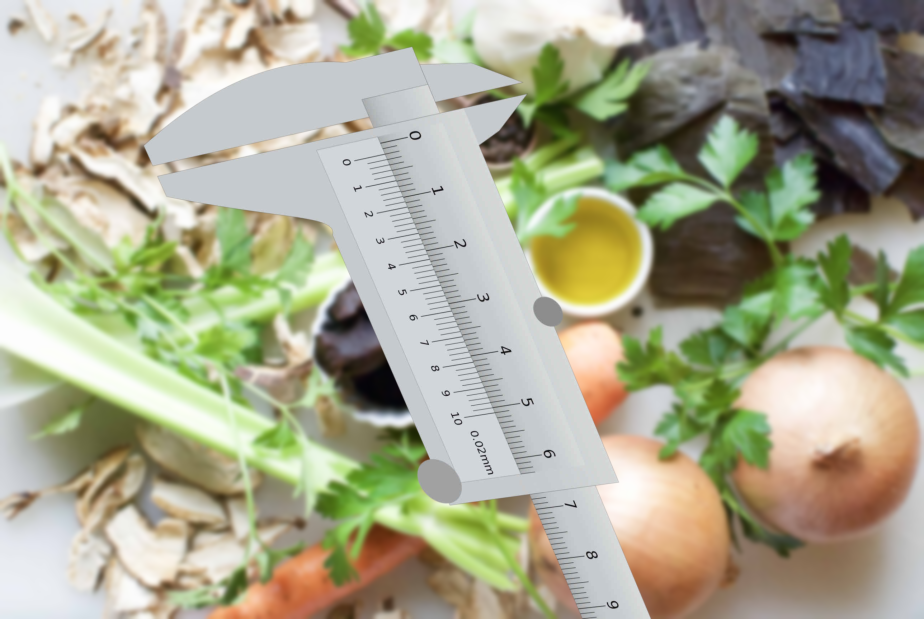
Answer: 2.0 (mm)
